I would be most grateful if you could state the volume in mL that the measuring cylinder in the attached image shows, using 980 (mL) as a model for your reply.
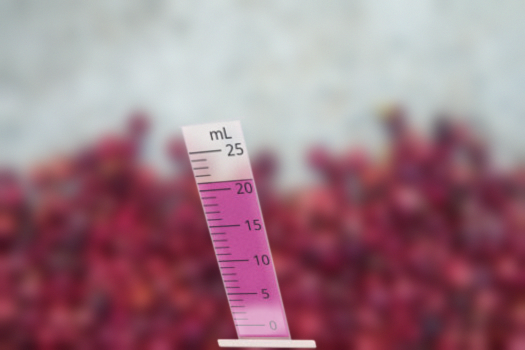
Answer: 21 (mL)
